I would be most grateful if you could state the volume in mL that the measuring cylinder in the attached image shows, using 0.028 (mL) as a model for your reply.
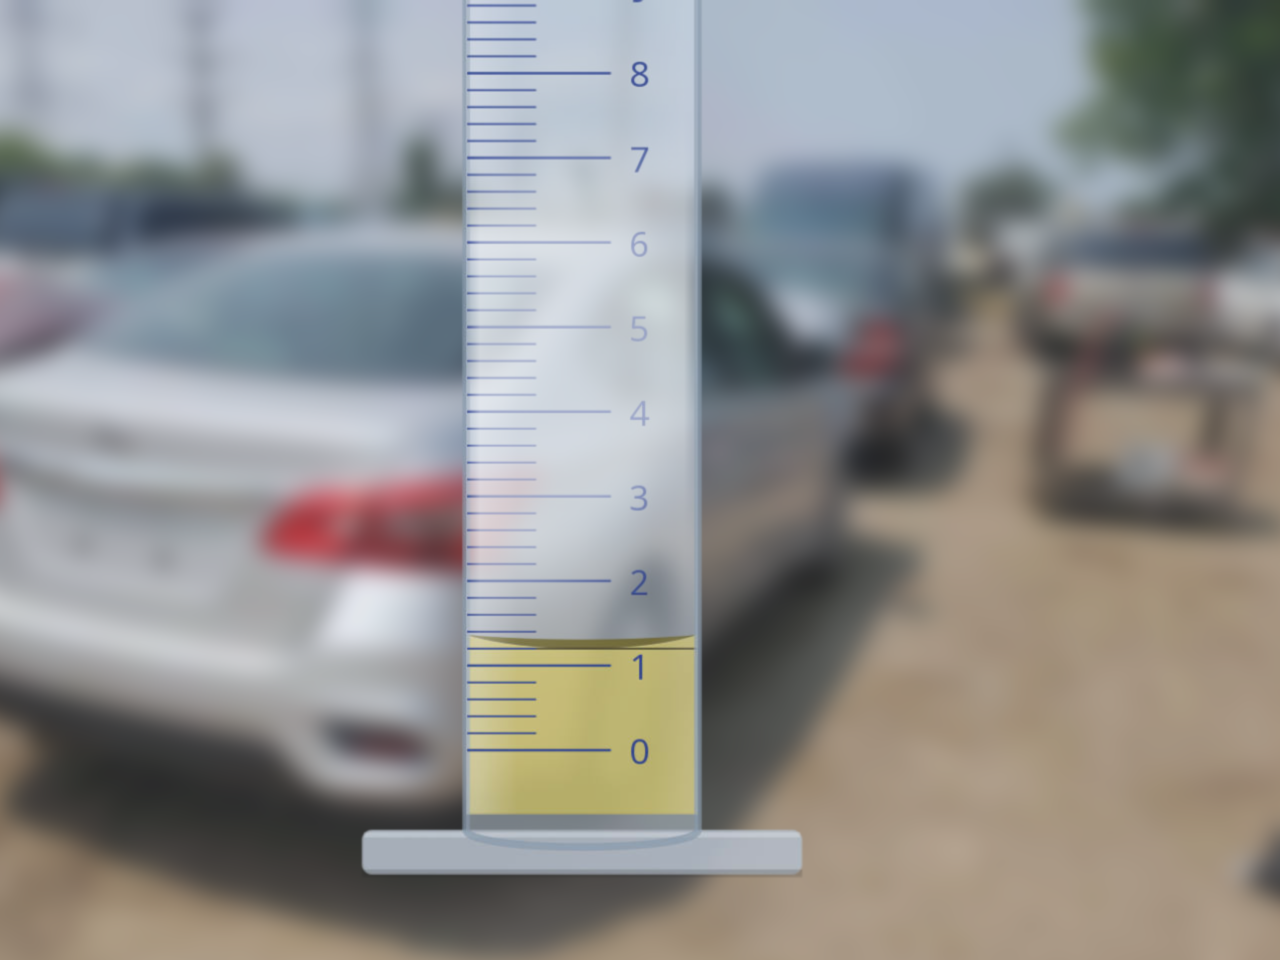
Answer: 1.2 (mL)
